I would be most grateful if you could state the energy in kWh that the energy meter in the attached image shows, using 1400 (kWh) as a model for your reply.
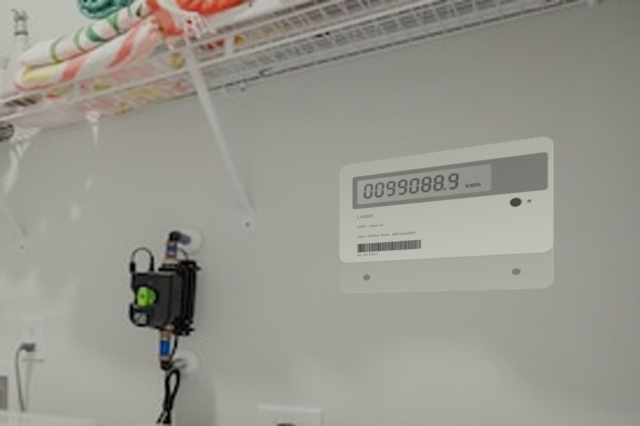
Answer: 99088.9 (kWh)
